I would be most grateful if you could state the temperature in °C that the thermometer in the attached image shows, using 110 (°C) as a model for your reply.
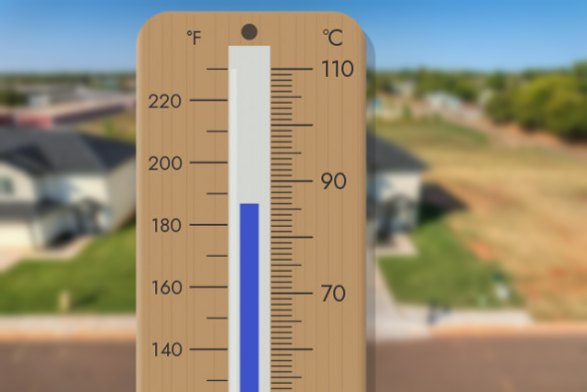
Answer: 86 (°C)
